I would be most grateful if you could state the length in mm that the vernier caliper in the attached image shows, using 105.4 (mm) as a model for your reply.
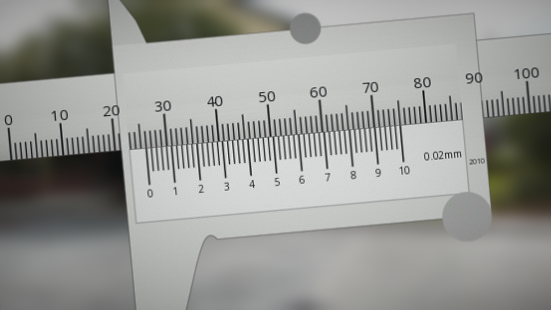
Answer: 26.0 (mm)
